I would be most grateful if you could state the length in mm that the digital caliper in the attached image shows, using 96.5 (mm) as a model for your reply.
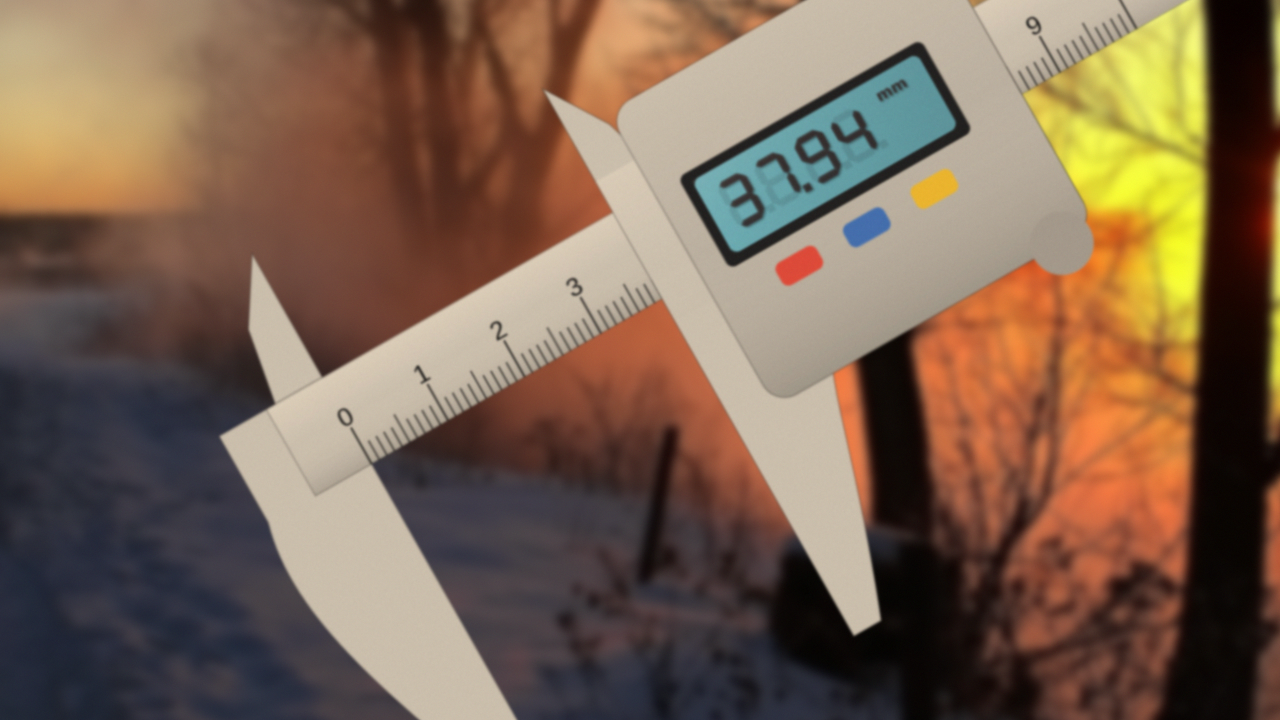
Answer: 37.94 (mm)
